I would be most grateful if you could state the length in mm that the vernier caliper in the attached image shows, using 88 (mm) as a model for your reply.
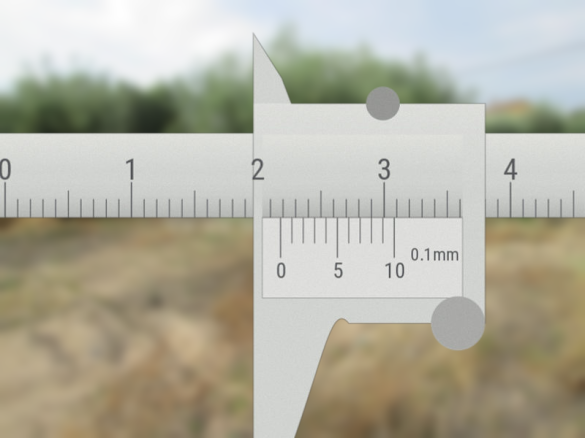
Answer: 21.8 (mm)
